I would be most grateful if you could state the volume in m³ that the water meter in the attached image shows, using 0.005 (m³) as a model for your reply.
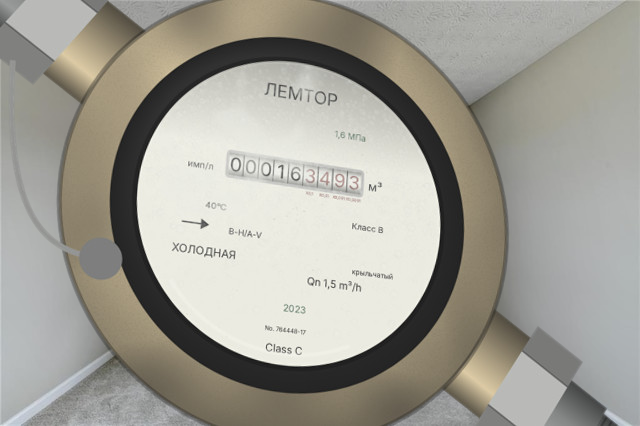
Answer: 16.3493 (m³)
